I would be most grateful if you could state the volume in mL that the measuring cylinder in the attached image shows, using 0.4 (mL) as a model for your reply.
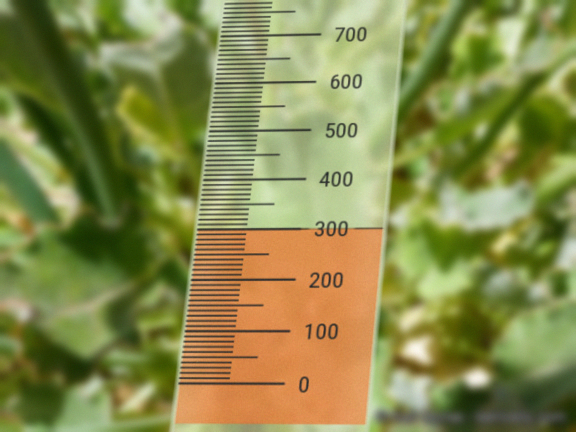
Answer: 300 (mL)
